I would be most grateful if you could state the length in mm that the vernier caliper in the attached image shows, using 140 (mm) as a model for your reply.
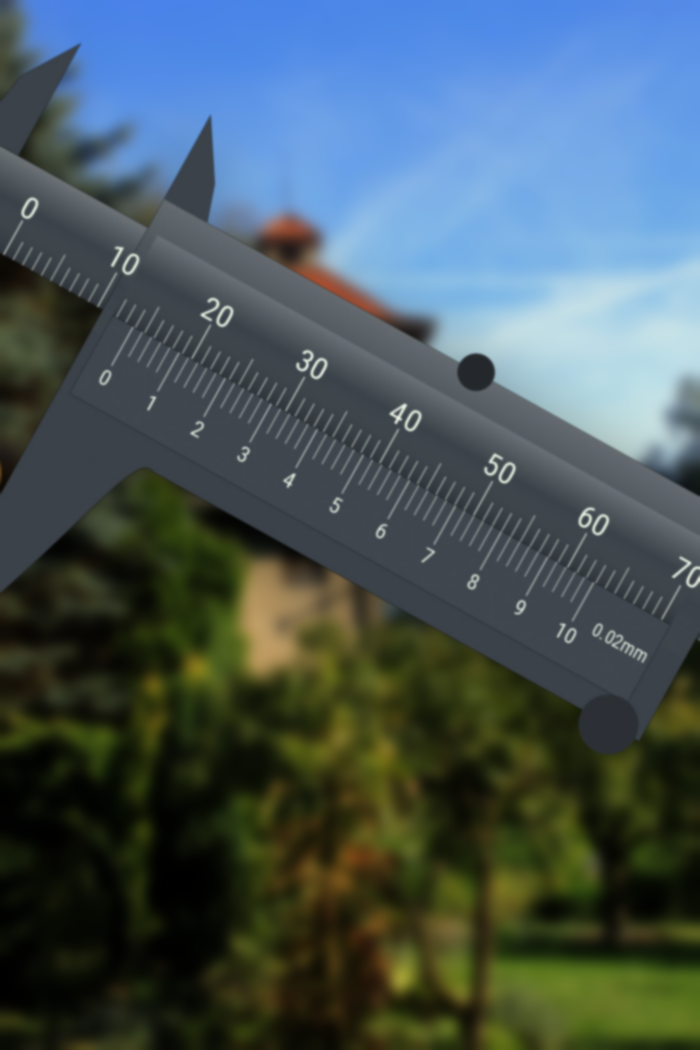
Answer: 13.8 (mm)
